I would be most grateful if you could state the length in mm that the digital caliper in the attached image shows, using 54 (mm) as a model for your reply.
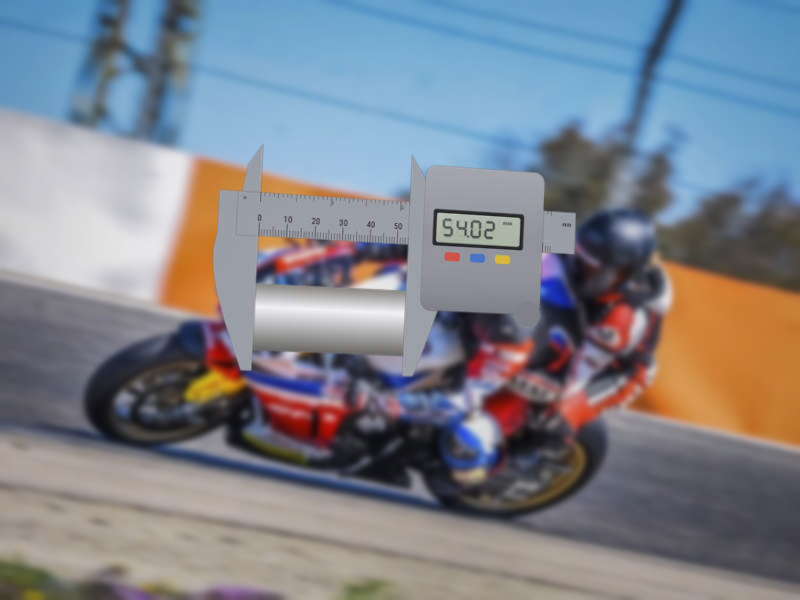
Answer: 54.02 (mm)
